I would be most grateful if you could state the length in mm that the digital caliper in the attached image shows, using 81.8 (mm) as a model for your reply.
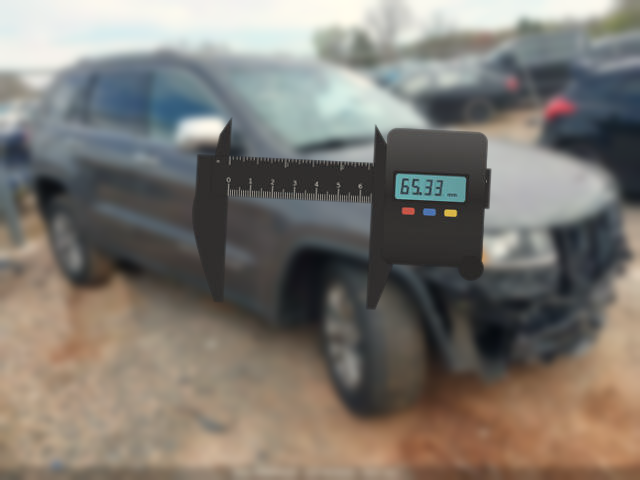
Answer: 65.33 (mm)
